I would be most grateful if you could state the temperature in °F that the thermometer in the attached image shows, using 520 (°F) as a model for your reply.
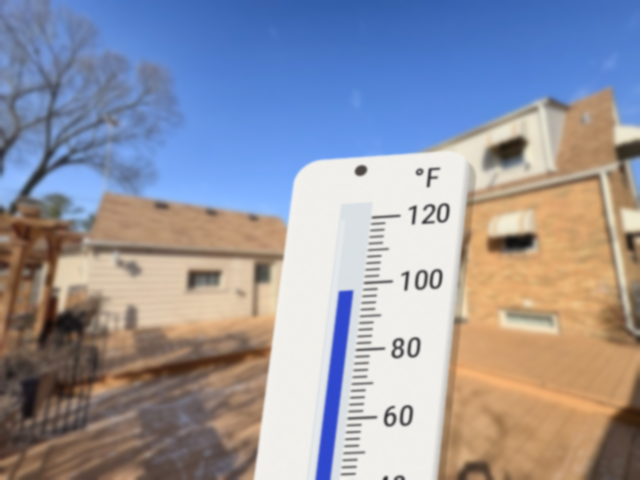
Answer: 98 (°F)
